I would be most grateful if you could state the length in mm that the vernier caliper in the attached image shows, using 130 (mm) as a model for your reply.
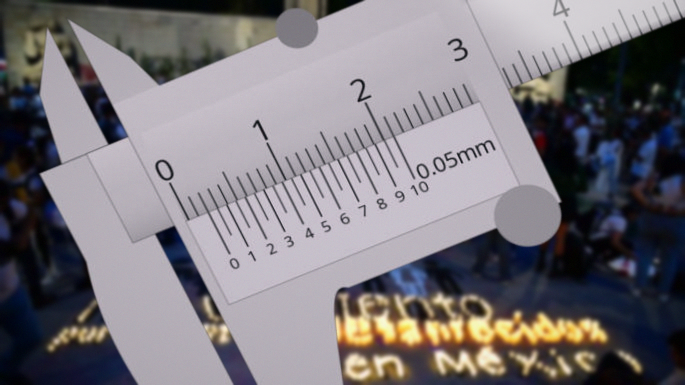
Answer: 2.0 (mm)
